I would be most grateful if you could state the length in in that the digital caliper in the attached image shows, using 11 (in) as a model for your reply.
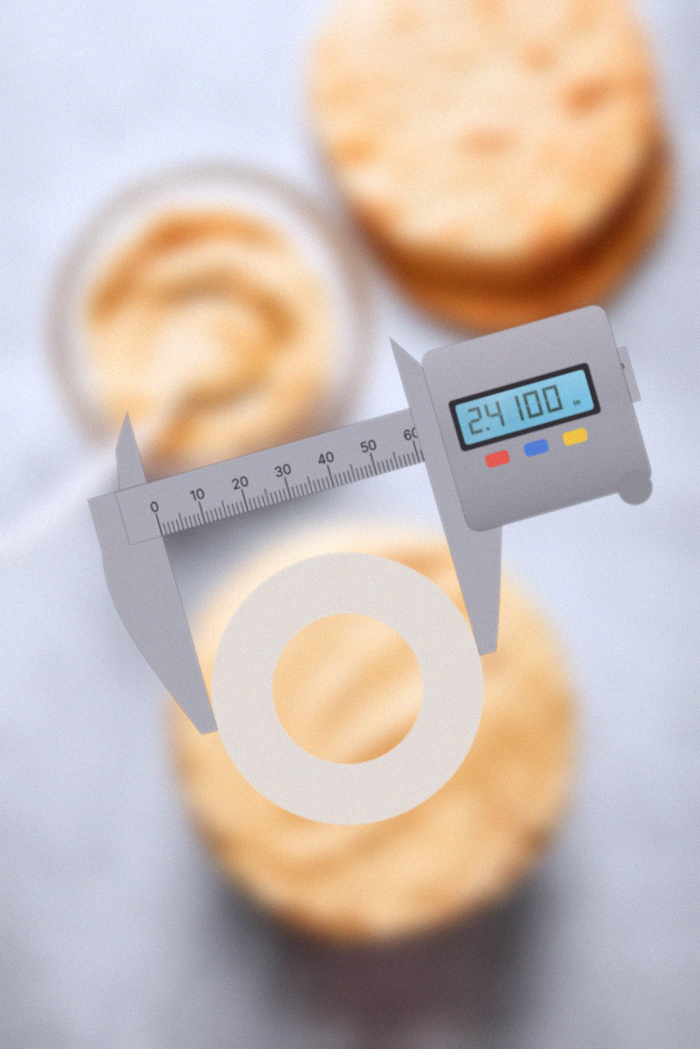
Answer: 2.4100 (in)
